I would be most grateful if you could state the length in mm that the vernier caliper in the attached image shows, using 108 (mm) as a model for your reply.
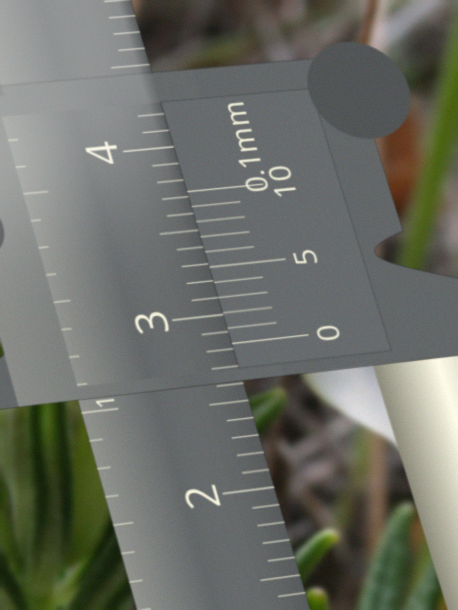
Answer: 28.3 (mm)
